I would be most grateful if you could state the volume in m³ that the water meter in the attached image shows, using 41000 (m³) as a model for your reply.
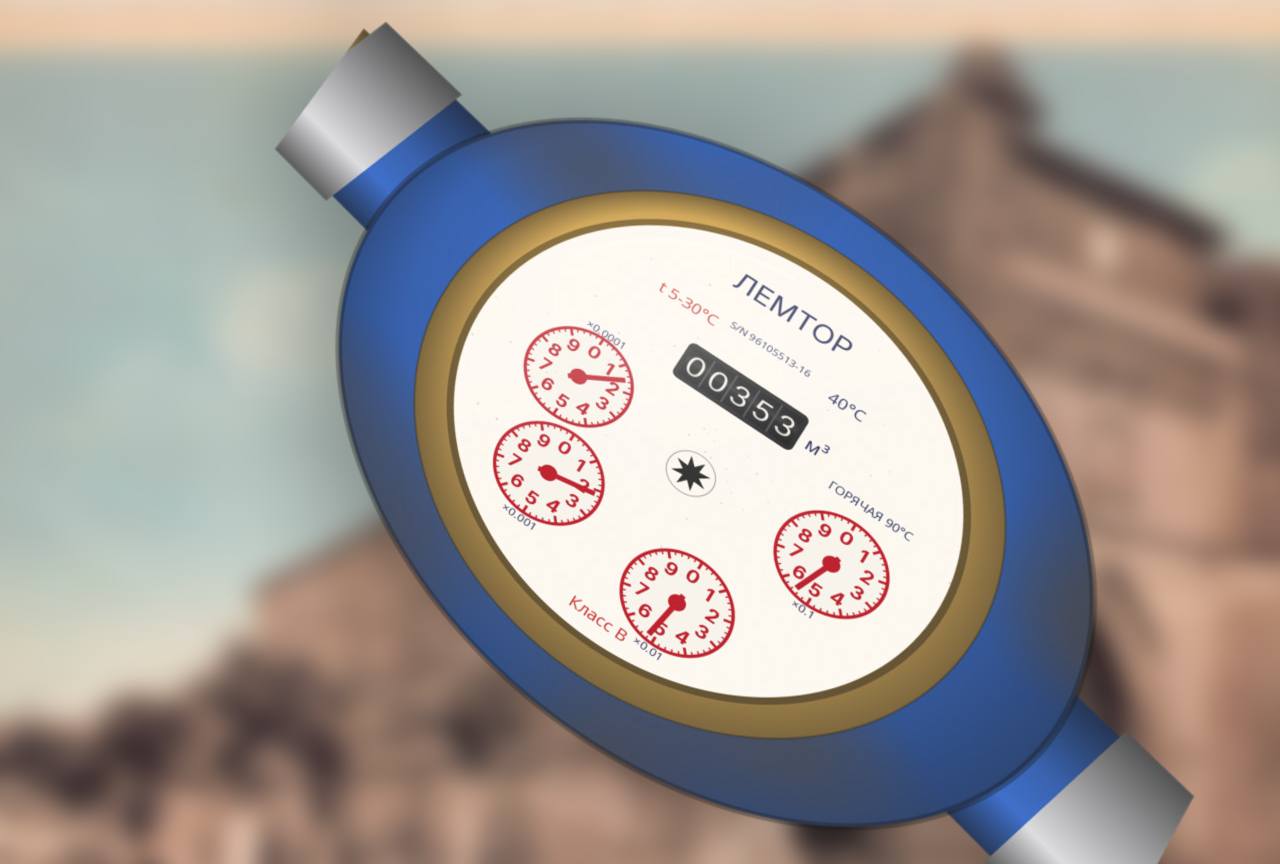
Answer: 353.5521 (m³)
